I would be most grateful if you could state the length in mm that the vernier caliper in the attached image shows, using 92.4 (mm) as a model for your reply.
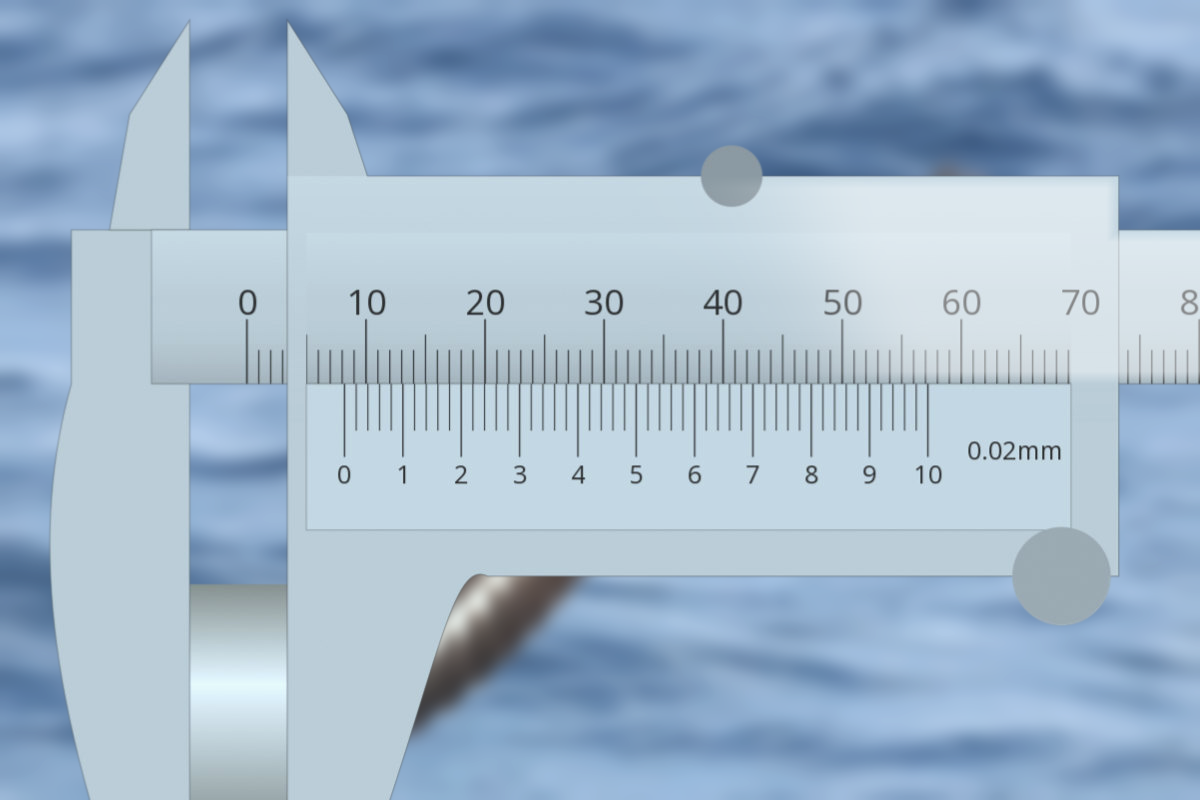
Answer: 8.2 (mm)
